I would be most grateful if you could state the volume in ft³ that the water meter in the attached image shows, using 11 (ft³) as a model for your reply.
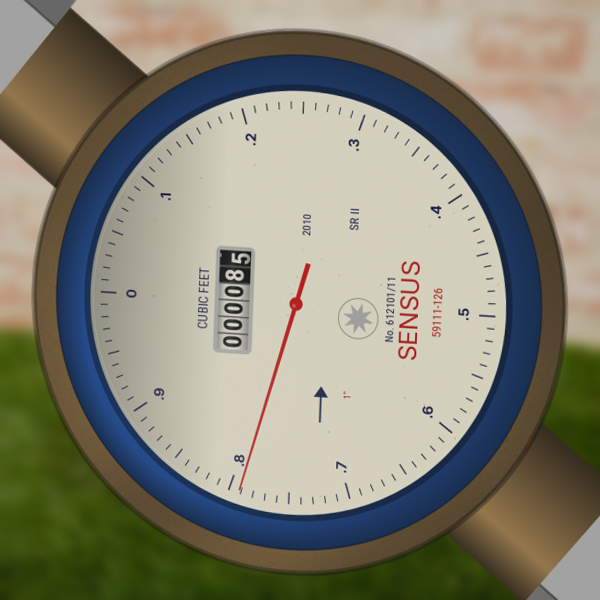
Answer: 84.79 (ft³)
